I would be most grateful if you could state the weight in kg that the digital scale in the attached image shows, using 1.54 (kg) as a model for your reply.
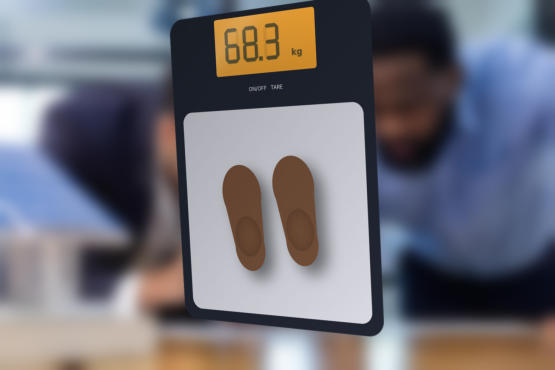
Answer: 68.3 (kg)
